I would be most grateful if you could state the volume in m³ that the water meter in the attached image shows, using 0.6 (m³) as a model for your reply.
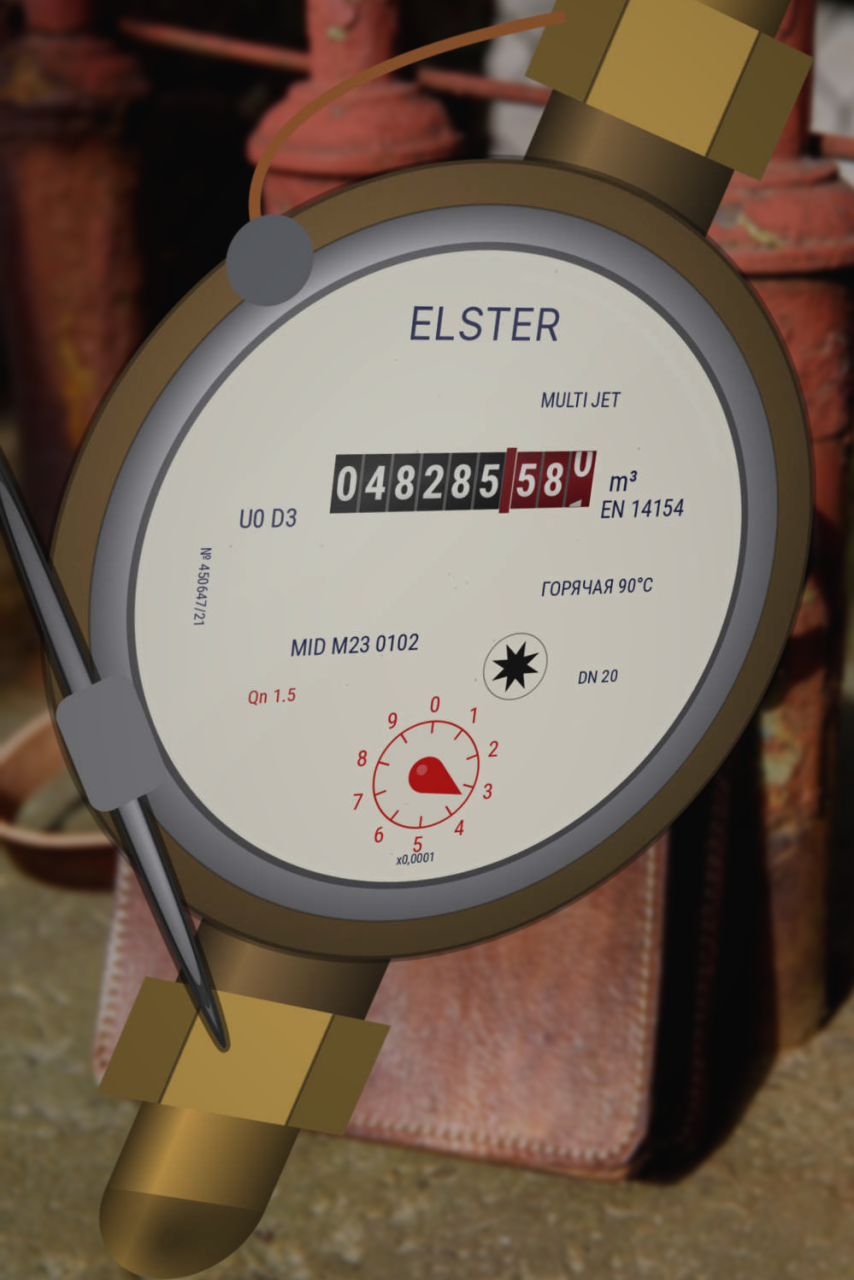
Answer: 48285.5803 (m³)
